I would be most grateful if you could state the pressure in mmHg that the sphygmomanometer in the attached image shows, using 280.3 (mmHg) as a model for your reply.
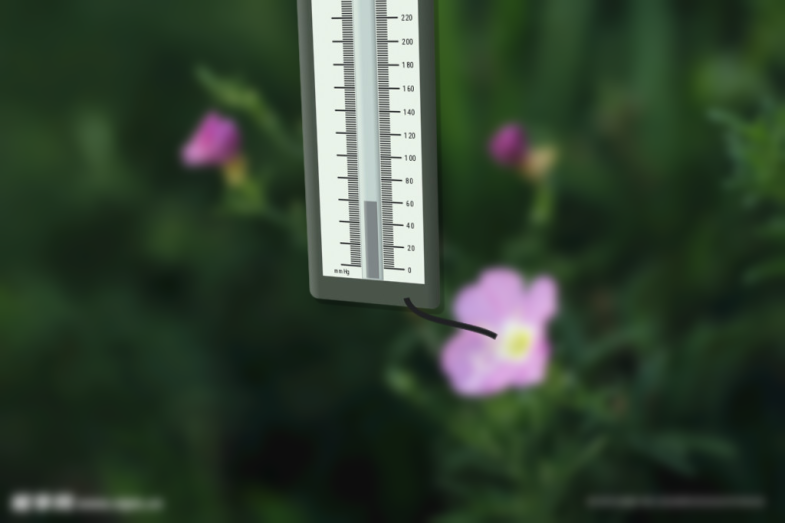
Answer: 60 (mmHg)
